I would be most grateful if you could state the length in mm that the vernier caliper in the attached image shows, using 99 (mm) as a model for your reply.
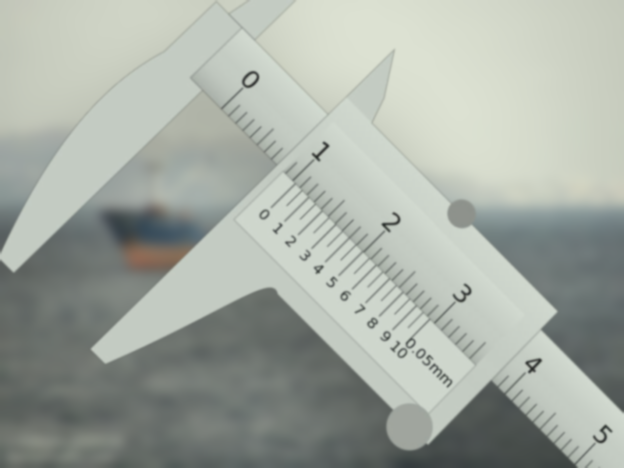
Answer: 10.4 (mm)
